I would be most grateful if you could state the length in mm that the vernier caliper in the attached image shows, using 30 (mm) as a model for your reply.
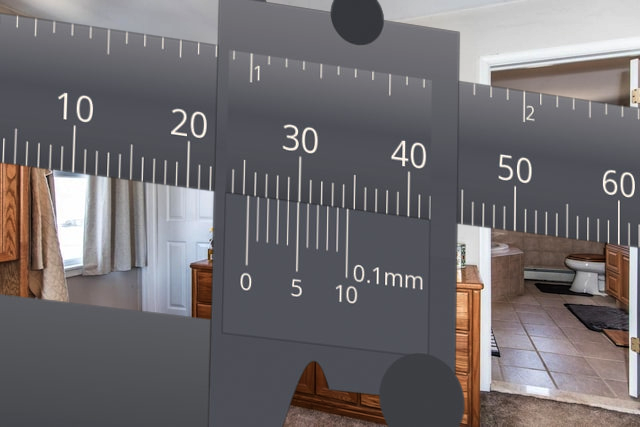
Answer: 25.4 (mm)
